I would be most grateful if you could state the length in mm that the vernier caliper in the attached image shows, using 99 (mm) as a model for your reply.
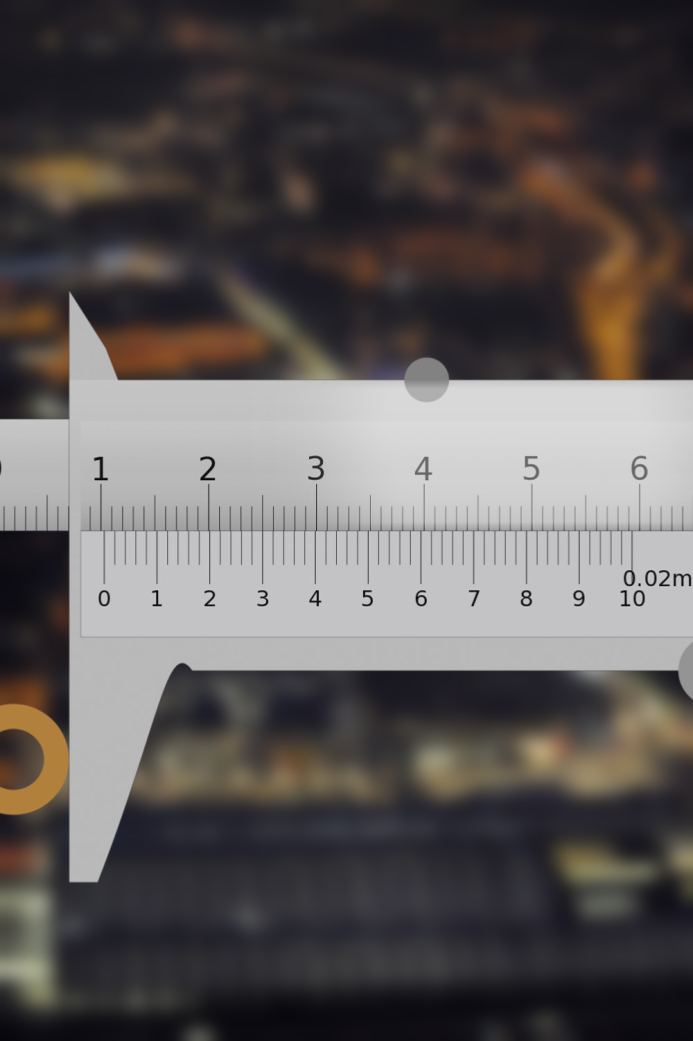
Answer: 10.3 (mm)
